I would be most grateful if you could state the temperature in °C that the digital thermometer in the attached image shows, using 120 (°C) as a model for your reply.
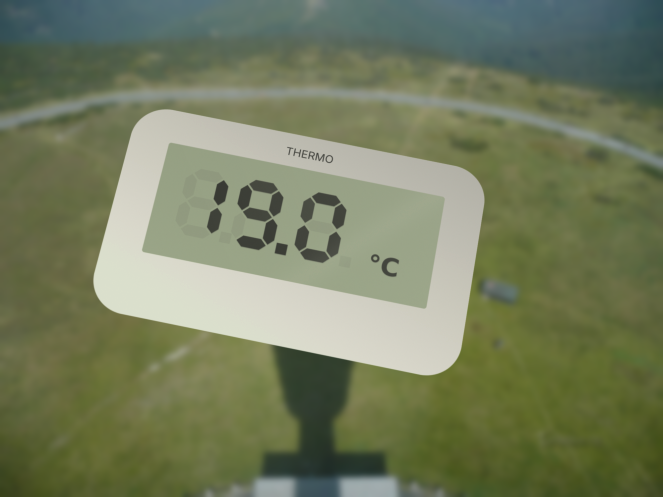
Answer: 19.0 (°C)
